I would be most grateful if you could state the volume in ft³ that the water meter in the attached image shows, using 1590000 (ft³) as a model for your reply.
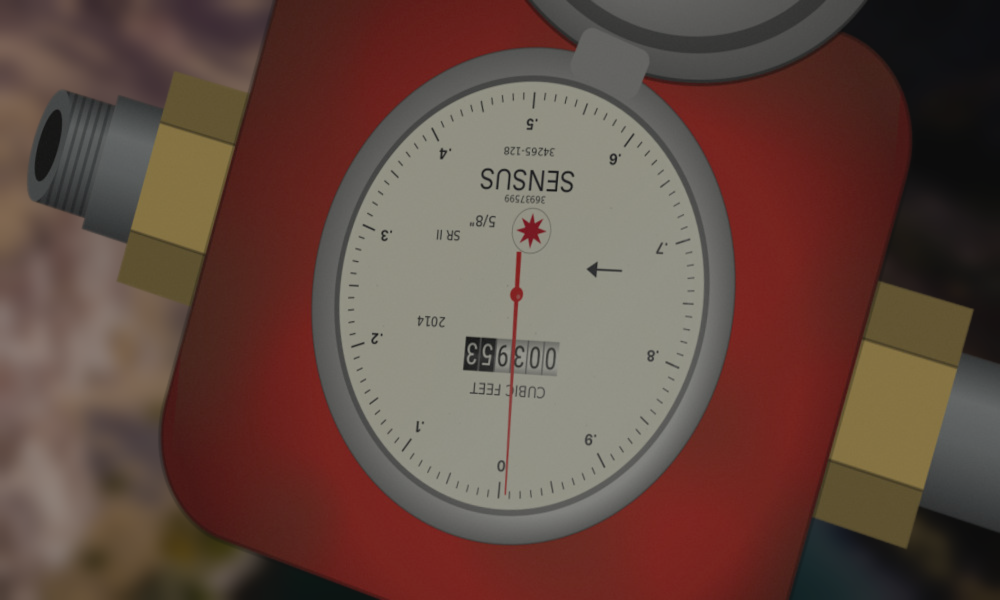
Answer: 3952.99 (ft³)
